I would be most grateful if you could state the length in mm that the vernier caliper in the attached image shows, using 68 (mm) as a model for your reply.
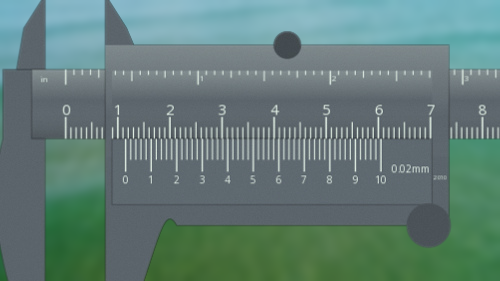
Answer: 11.5 (mm)
